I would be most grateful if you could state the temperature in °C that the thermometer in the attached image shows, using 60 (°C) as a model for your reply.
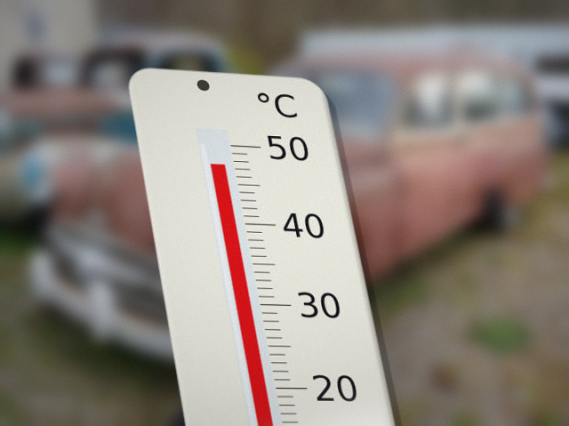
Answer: 47.5 (°C)
